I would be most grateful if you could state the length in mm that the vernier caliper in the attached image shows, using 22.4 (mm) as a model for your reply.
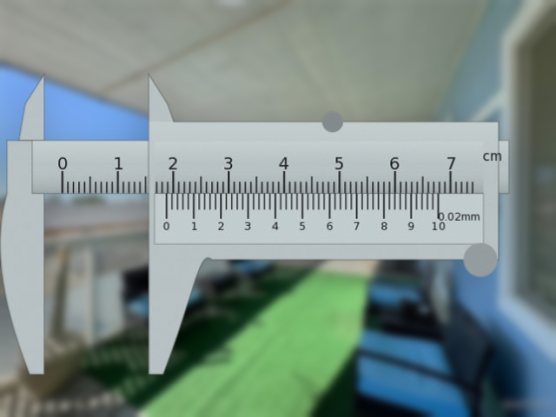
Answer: 18.8 (mm)
